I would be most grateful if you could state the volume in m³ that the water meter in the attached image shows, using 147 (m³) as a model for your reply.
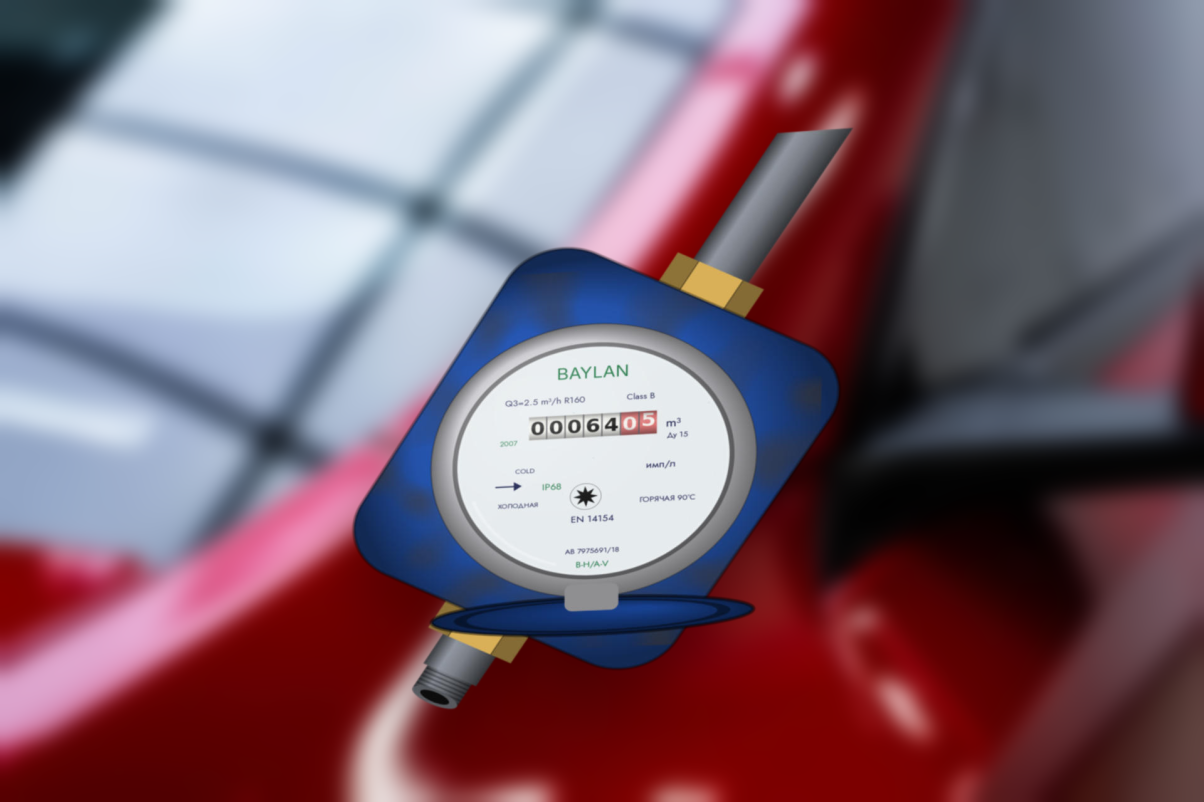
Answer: 64.05 (m³)
